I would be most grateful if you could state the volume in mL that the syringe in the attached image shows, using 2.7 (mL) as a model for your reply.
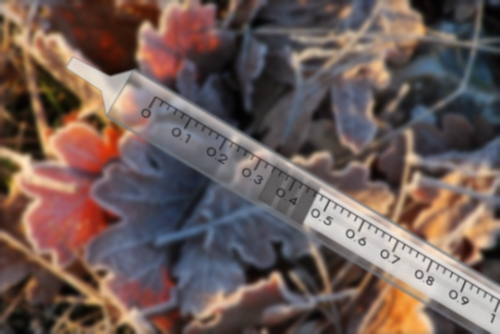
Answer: 0.34 (mL)
